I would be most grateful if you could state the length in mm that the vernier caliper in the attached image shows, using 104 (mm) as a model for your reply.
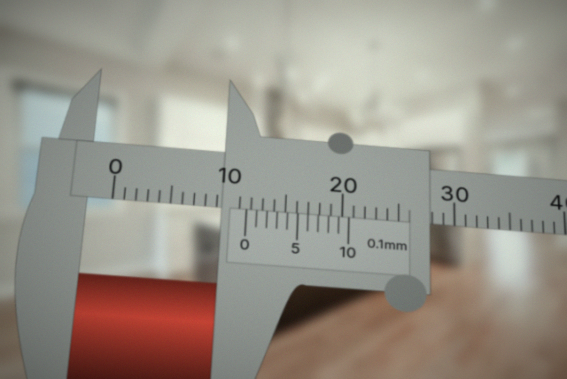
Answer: 11.6 (mm)
